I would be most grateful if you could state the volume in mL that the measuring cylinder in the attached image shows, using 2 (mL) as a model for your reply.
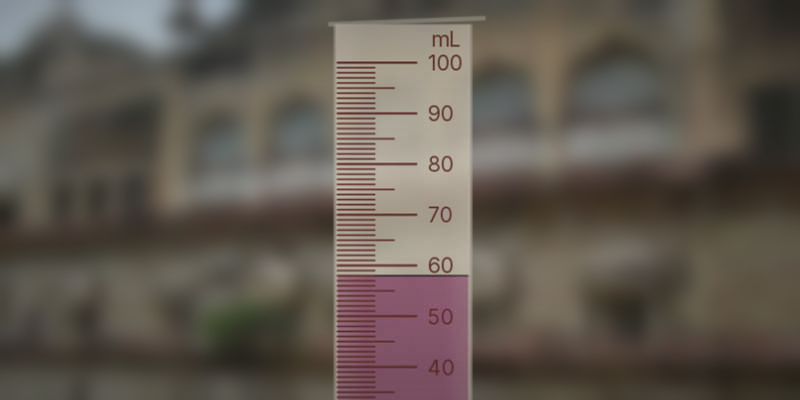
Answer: 58 (mL)
